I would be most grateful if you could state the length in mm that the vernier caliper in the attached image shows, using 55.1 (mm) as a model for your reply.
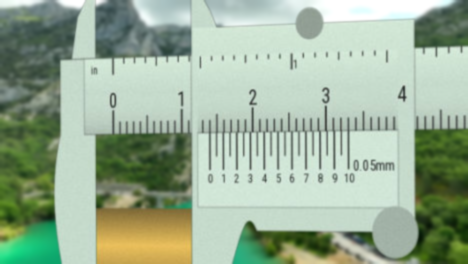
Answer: 14.0 (mm)
